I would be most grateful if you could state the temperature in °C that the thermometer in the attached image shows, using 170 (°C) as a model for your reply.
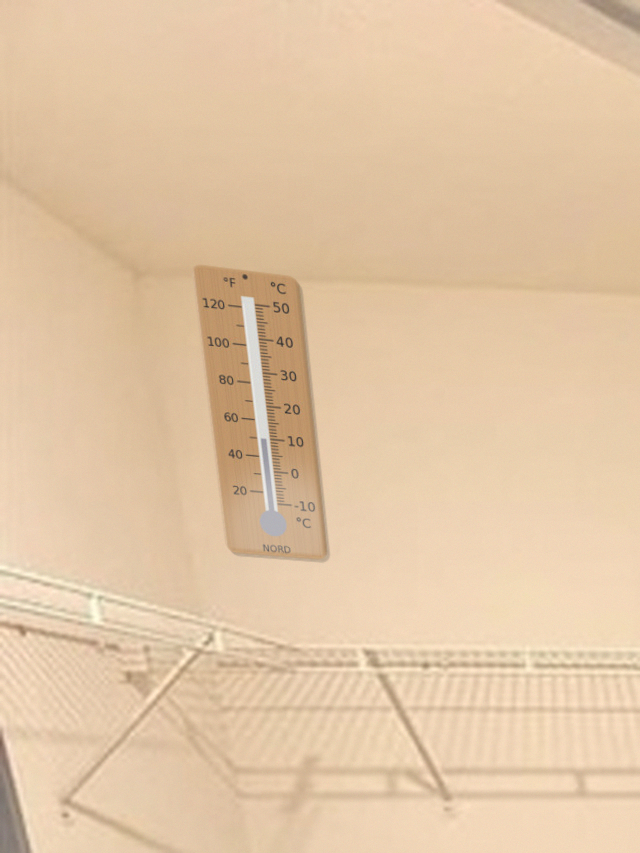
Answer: 10 (°C)
